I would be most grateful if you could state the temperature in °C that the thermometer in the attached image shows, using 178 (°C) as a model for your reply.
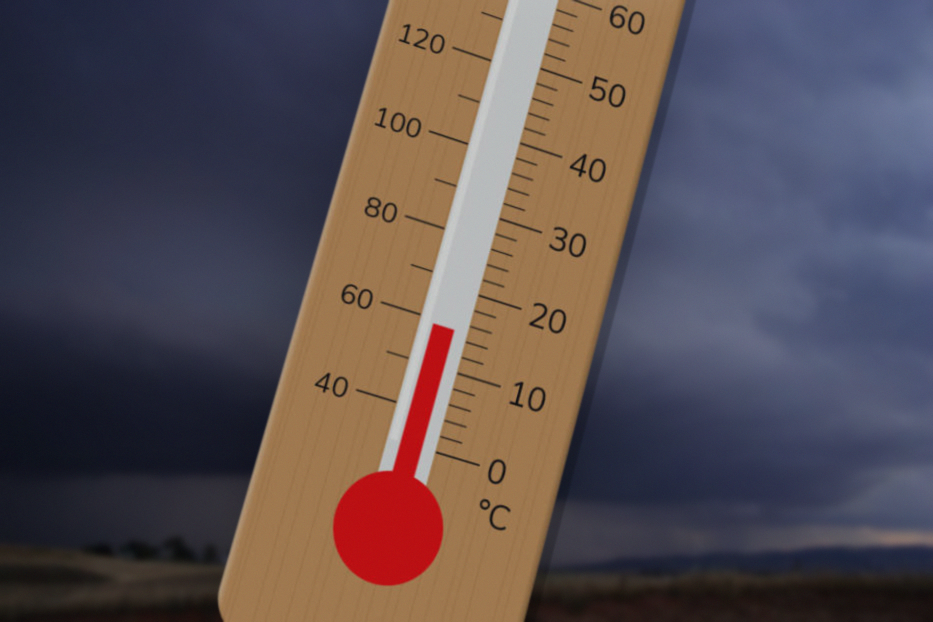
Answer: 15 (°C)
